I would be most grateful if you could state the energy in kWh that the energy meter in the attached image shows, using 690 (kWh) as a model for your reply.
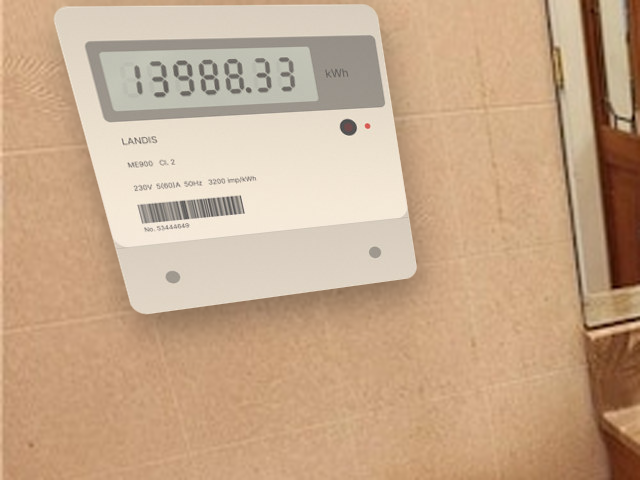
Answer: 13988.33 (kWh)
